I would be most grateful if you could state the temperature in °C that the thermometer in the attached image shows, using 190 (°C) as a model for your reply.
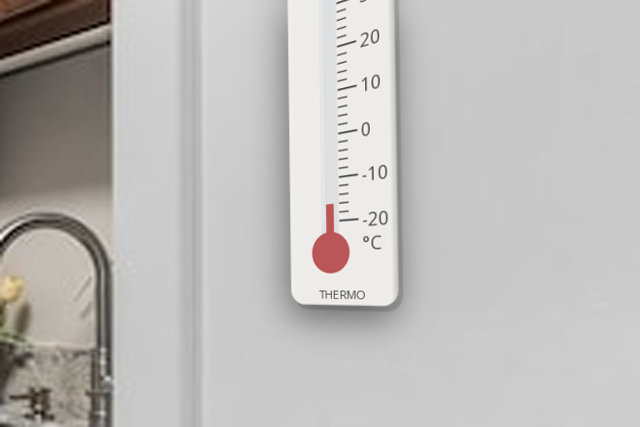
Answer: -16 (°C)
